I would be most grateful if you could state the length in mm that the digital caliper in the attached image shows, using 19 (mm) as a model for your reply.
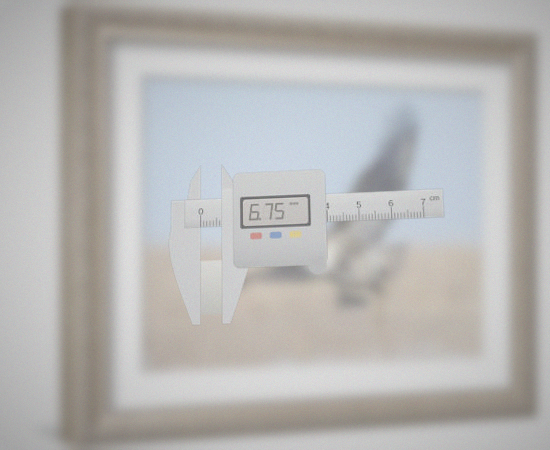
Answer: 6.75 (mm)
